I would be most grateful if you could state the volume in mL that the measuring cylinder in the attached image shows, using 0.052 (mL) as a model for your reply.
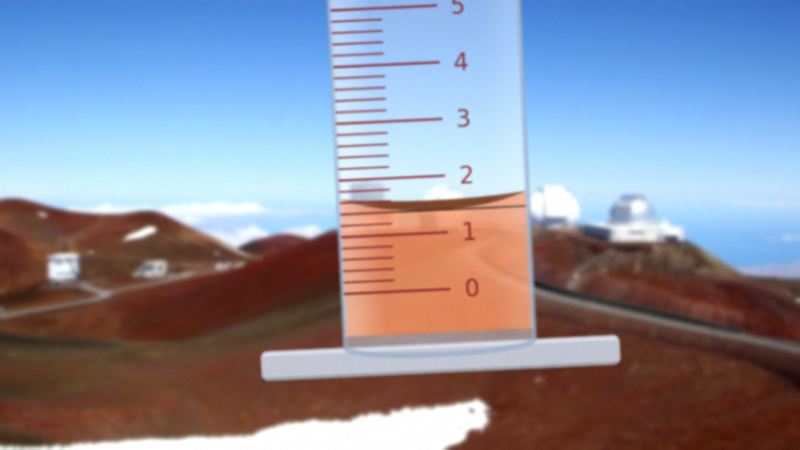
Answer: 1.4 (mL)
